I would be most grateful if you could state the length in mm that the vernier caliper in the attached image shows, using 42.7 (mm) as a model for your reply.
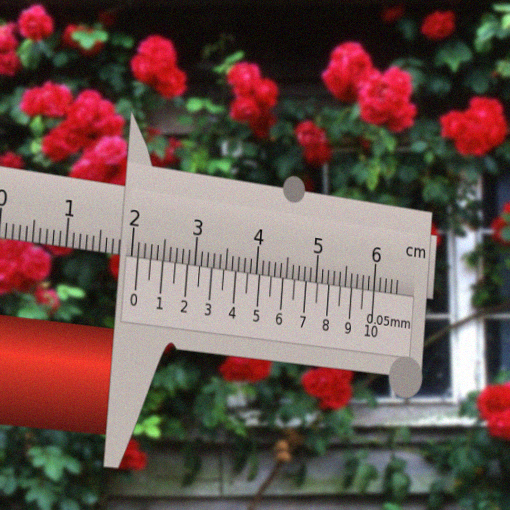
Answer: 21.0 (mm)
